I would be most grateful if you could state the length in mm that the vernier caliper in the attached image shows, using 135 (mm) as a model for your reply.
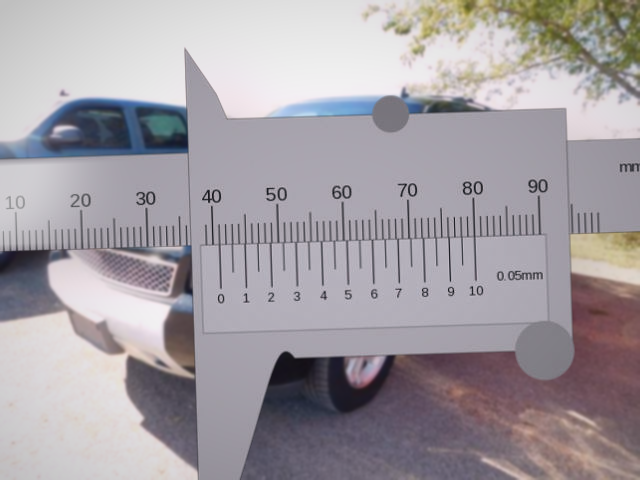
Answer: 41.0 (mm)
